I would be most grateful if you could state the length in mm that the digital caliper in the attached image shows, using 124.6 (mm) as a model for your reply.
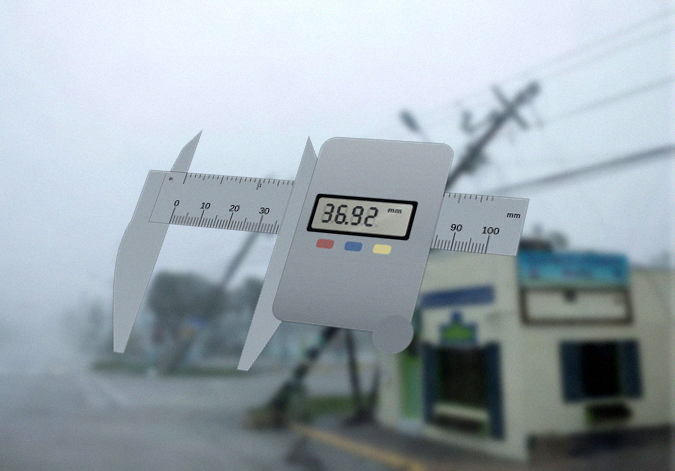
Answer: 36.92 (mm)
